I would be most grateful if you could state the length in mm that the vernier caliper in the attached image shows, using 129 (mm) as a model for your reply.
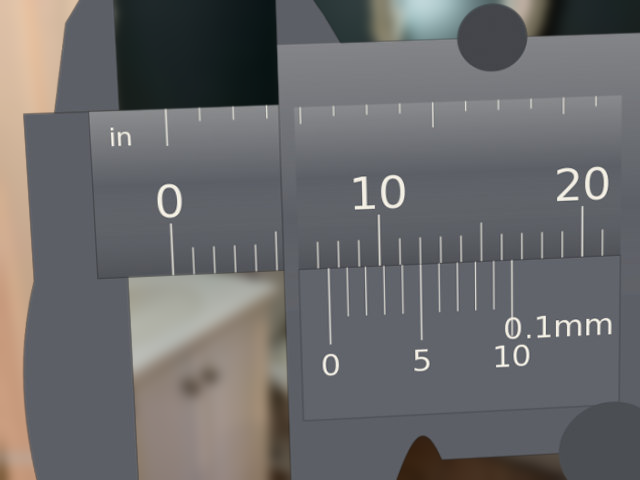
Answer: 7.5 (mm)
